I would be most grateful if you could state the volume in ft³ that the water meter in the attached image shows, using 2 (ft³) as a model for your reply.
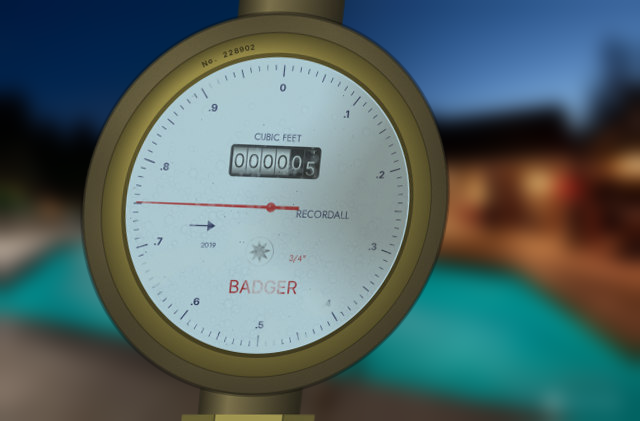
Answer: 4.75 (ft³)
